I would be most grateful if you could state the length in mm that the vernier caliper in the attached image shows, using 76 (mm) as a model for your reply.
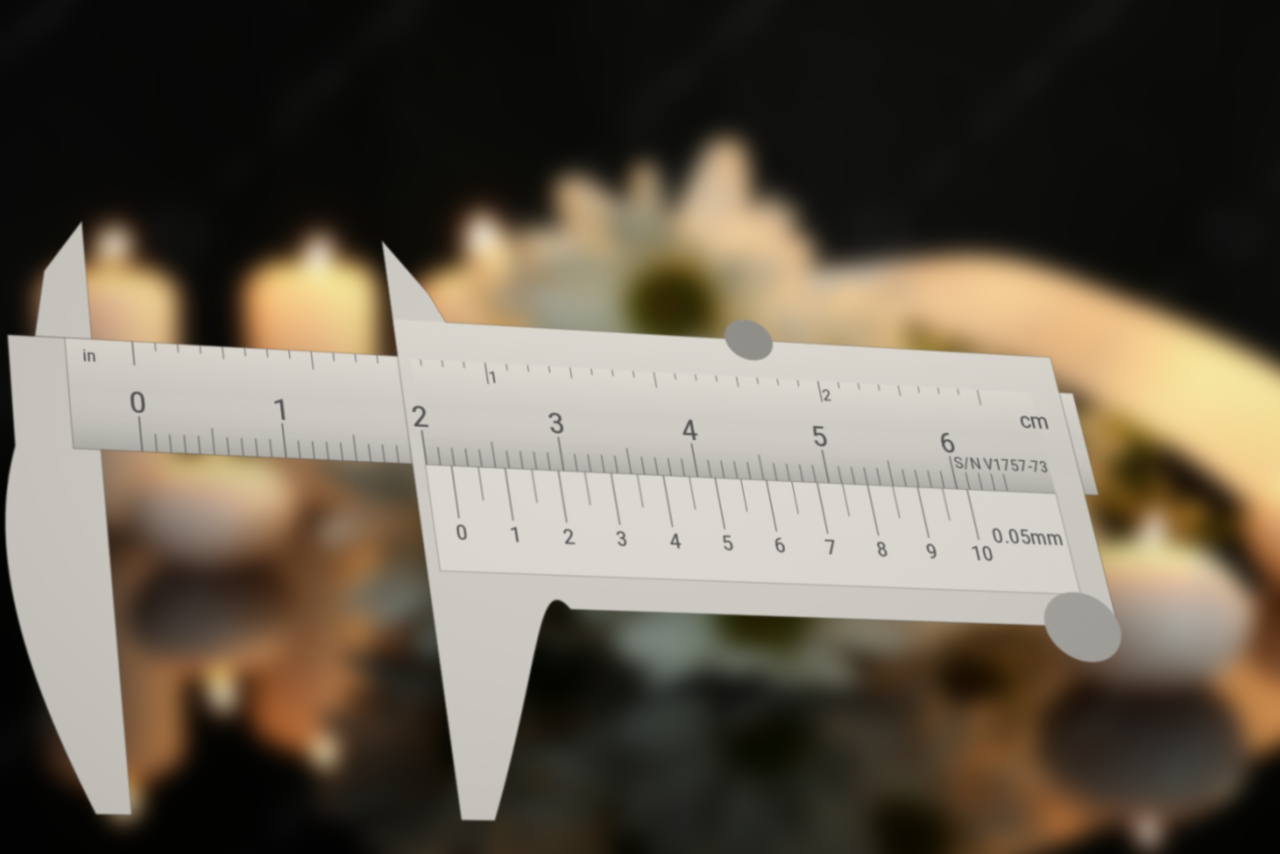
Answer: 21.8 (mm)
